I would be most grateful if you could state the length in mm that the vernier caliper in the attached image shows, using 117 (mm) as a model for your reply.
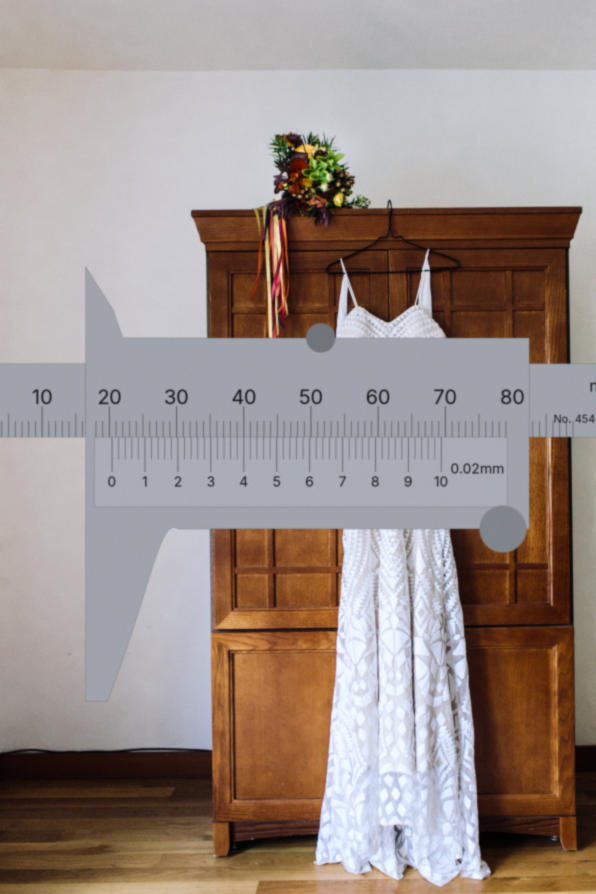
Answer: 20.4 (mm)
